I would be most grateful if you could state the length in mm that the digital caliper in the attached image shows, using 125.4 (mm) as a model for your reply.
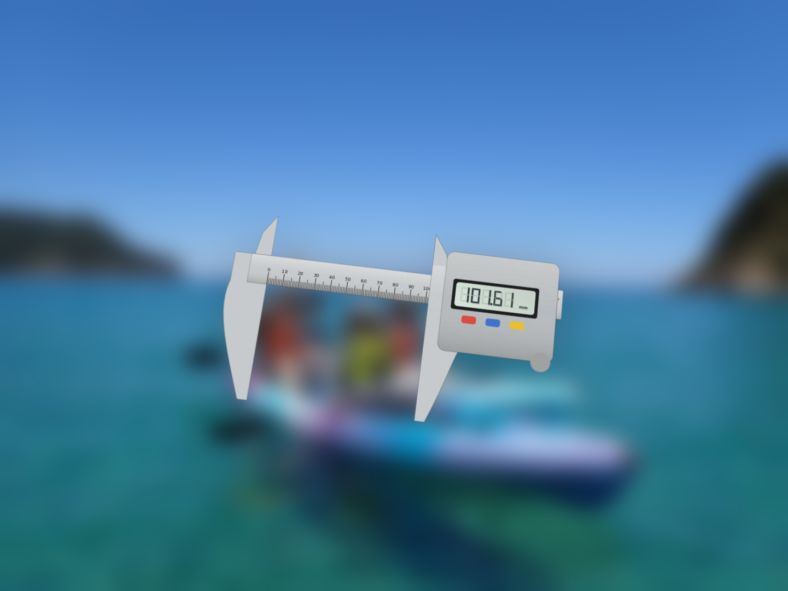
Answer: 101.61 (mm)
